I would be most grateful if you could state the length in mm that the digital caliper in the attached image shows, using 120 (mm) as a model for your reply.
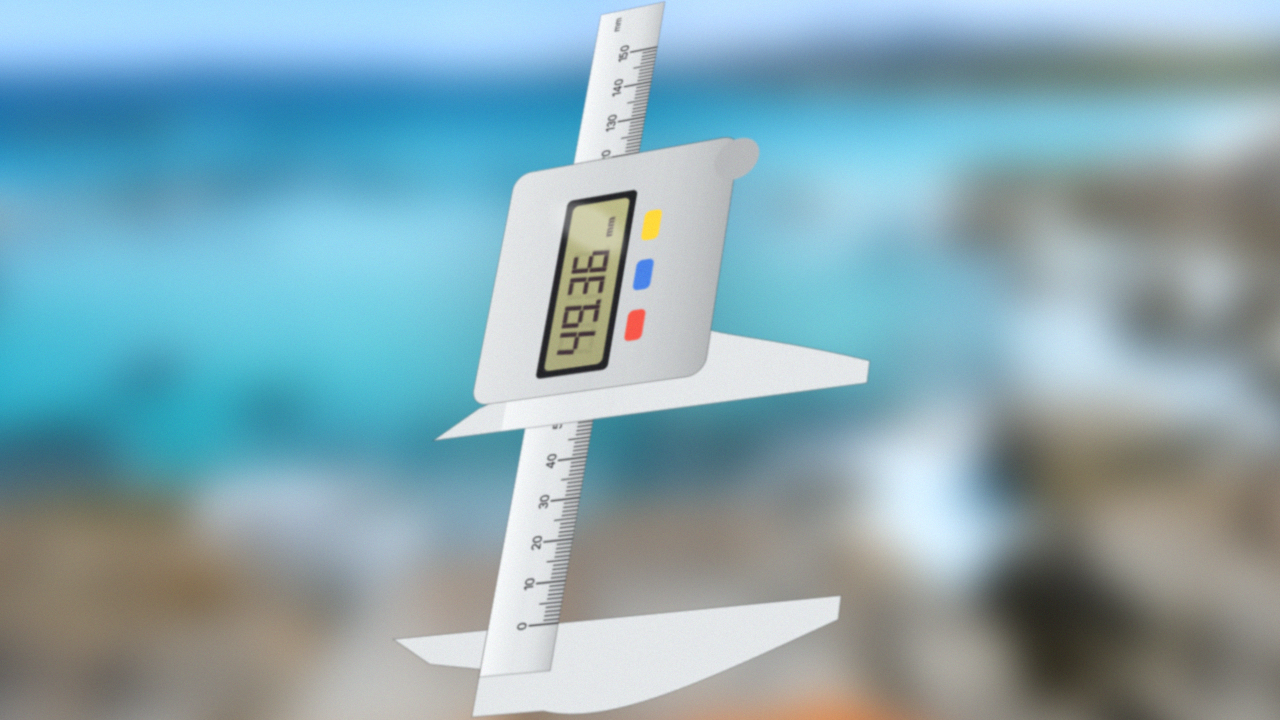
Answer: 49.36 (mm)
